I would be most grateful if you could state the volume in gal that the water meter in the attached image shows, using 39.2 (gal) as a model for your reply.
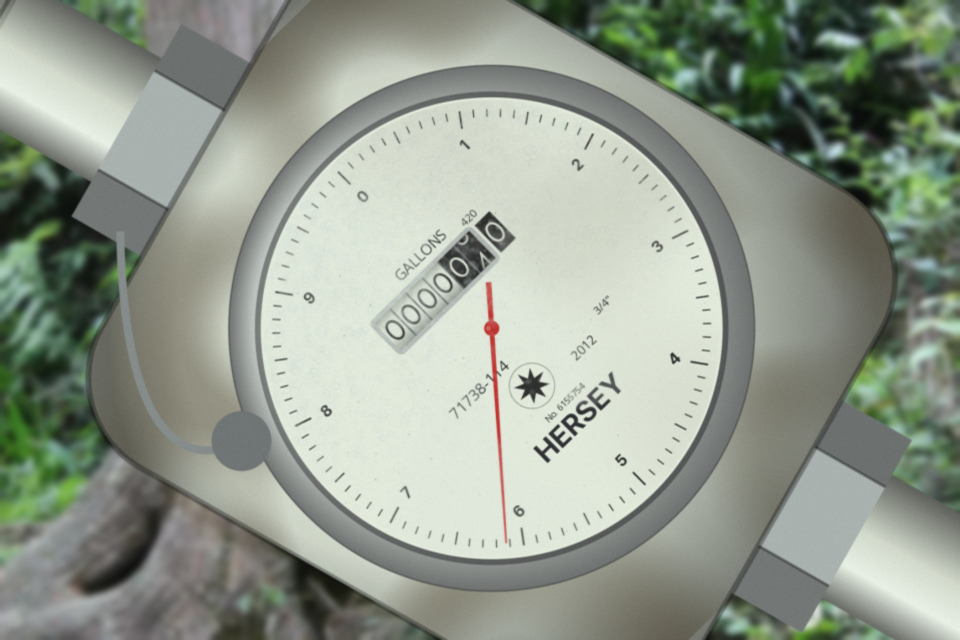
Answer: 36.1 (gal)
